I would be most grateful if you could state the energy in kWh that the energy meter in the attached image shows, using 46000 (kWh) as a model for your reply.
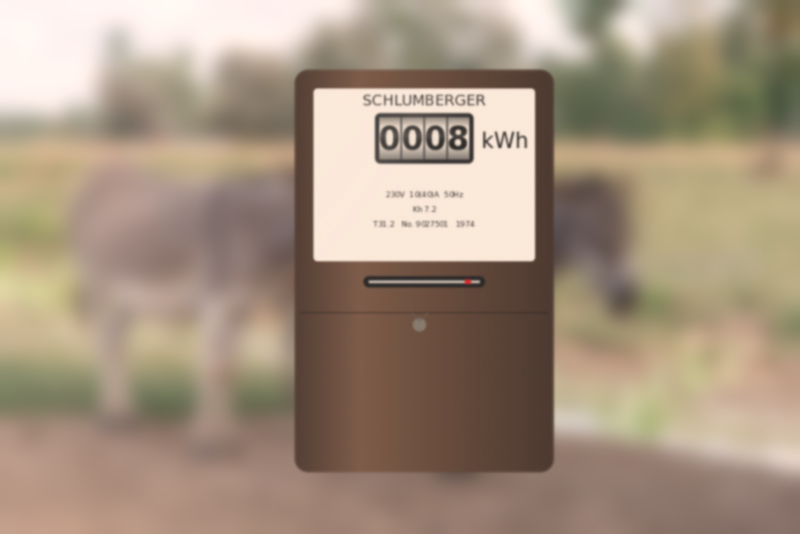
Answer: 8 (kWh)
